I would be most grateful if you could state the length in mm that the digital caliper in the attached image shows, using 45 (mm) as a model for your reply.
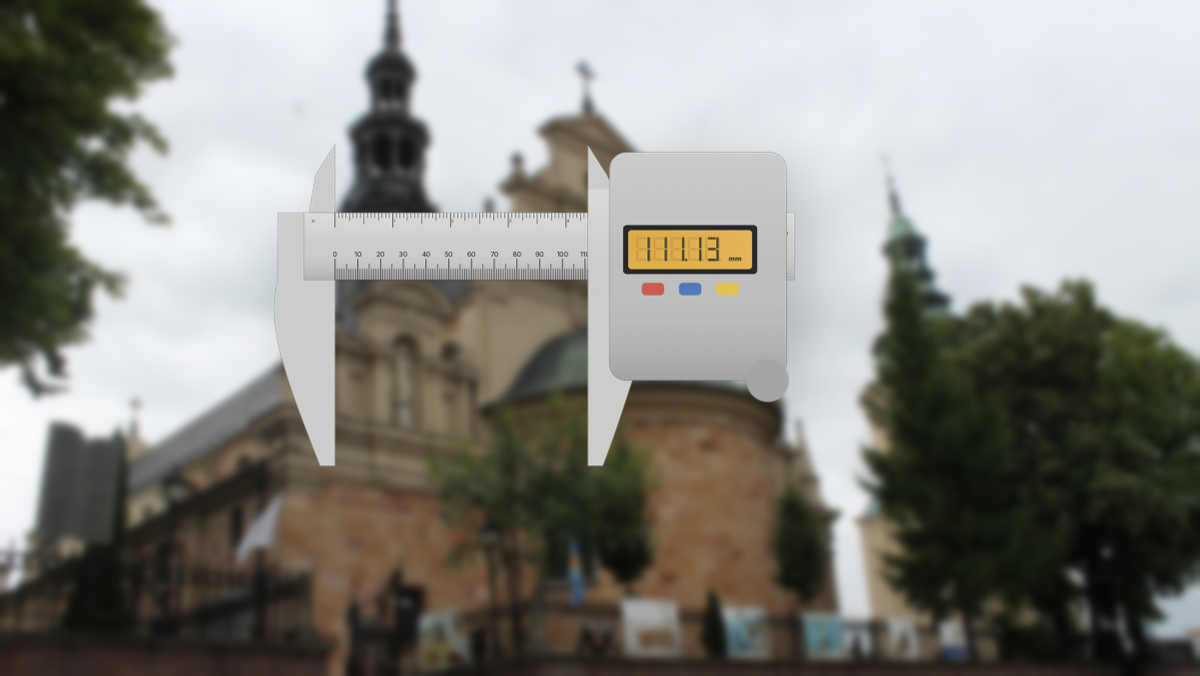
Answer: 111.13 (mm)
